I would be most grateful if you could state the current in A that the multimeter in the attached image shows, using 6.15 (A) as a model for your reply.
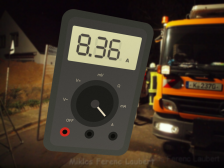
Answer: 8.36 (A)
